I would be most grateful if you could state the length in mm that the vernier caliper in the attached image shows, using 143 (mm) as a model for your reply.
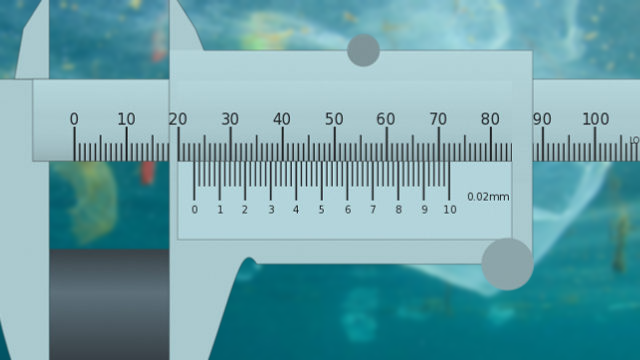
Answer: 23.0 (mm)
